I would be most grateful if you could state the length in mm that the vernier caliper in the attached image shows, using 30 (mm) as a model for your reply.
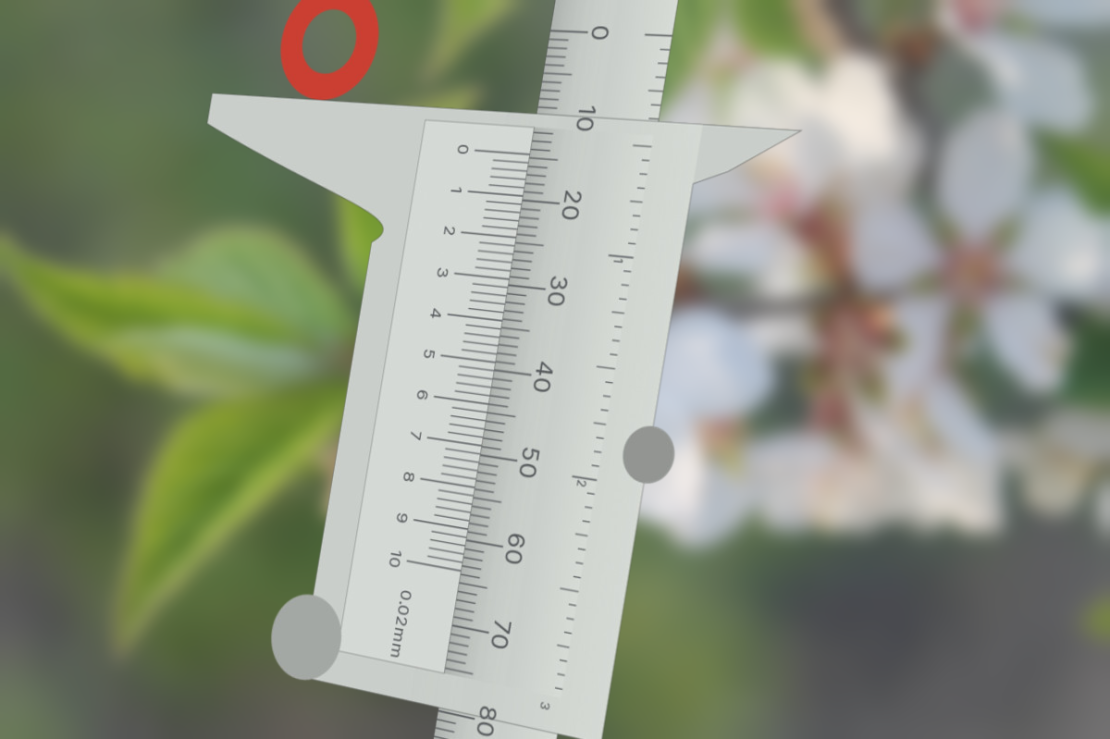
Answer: 14.6 (mm)
